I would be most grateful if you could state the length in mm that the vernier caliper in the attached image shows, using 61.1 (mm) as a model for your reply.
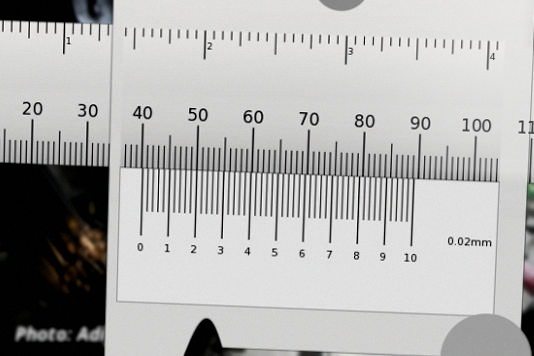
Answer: 40.2 (mm)
